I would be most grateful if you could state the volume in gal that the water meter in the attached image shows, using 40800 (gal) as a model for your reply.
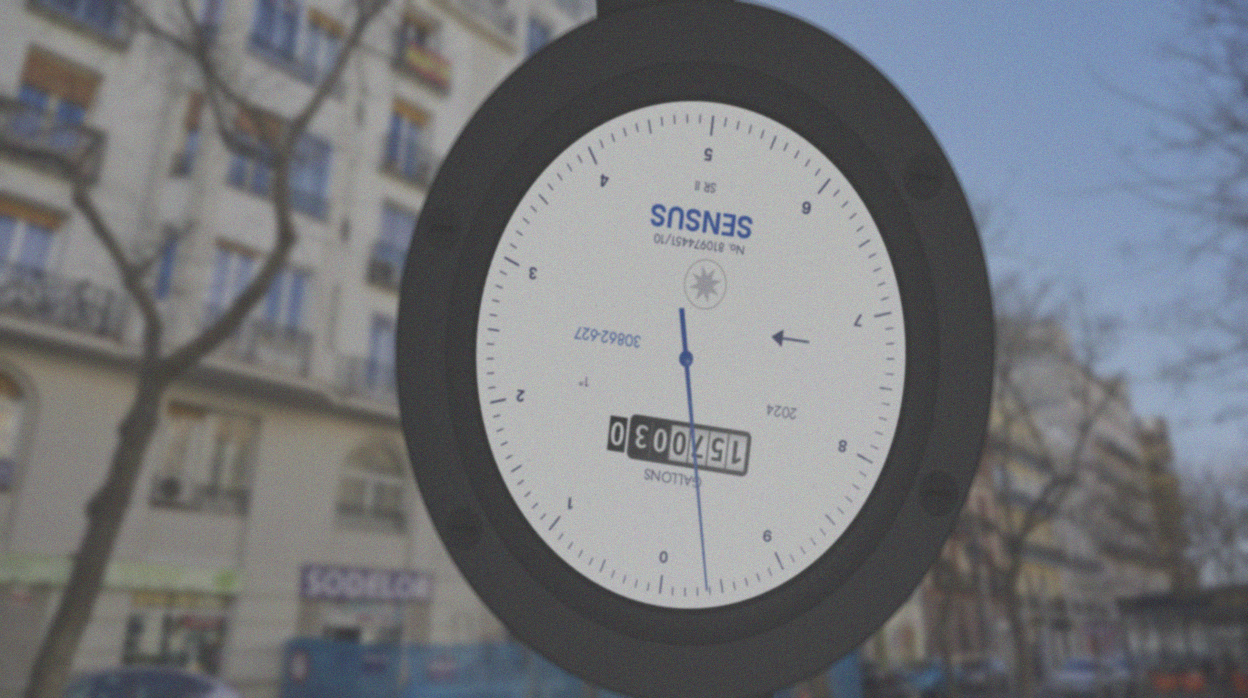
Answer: 1570029.6 (gal)
